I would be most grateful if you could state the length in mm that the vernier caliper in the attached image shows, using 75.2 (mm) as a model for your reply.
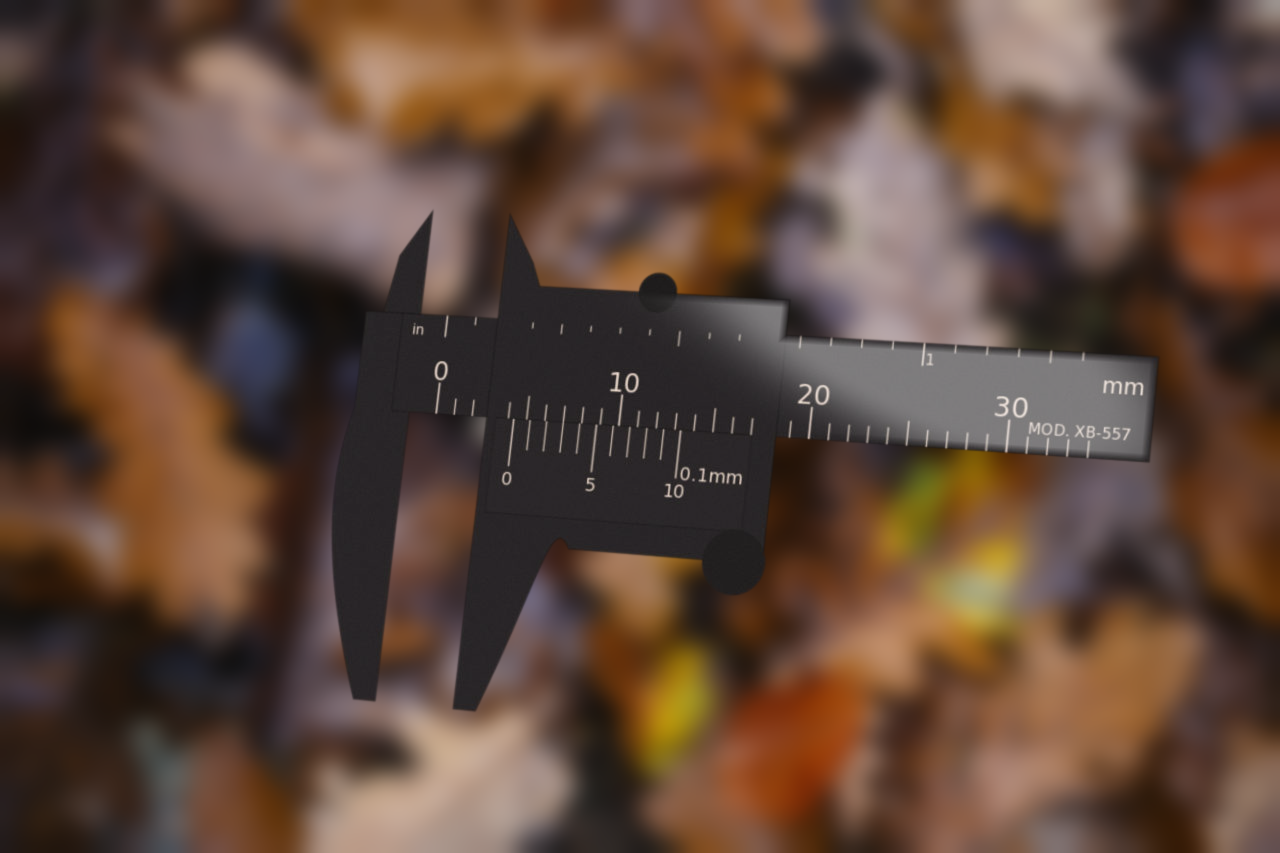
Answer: 4.3 (mm)
